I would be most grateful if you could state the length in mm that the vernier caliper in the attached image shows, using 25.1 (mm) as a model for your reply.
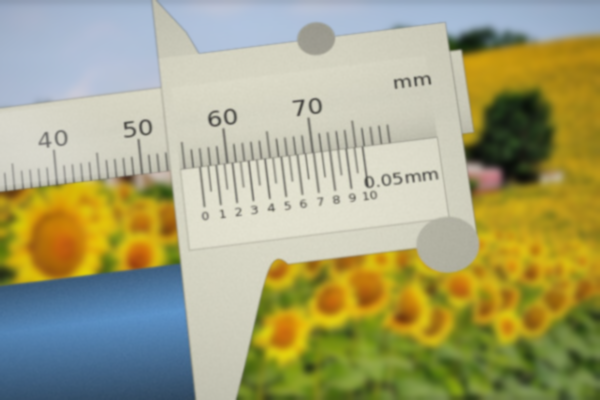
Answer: 56.8 (mm)
